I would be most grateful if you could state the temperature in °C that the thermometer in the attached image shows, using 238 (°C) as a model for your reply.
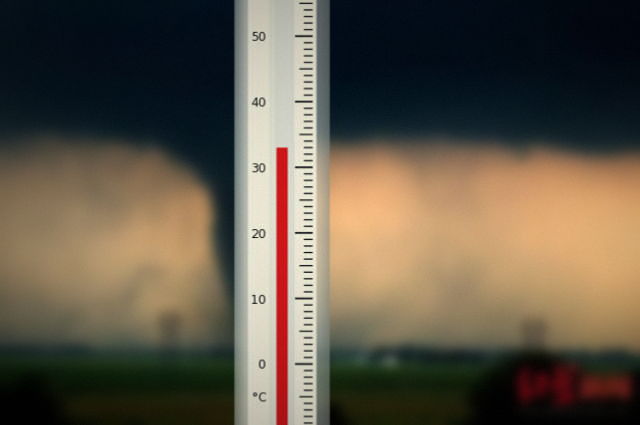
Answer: 33 (°C)
